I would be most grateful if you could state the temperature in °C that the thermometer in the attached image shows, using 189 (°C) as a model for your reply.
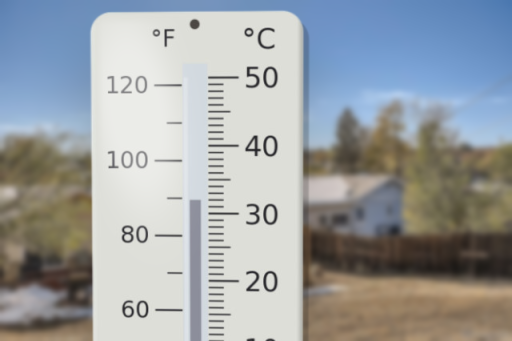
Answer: 32 (°C)
